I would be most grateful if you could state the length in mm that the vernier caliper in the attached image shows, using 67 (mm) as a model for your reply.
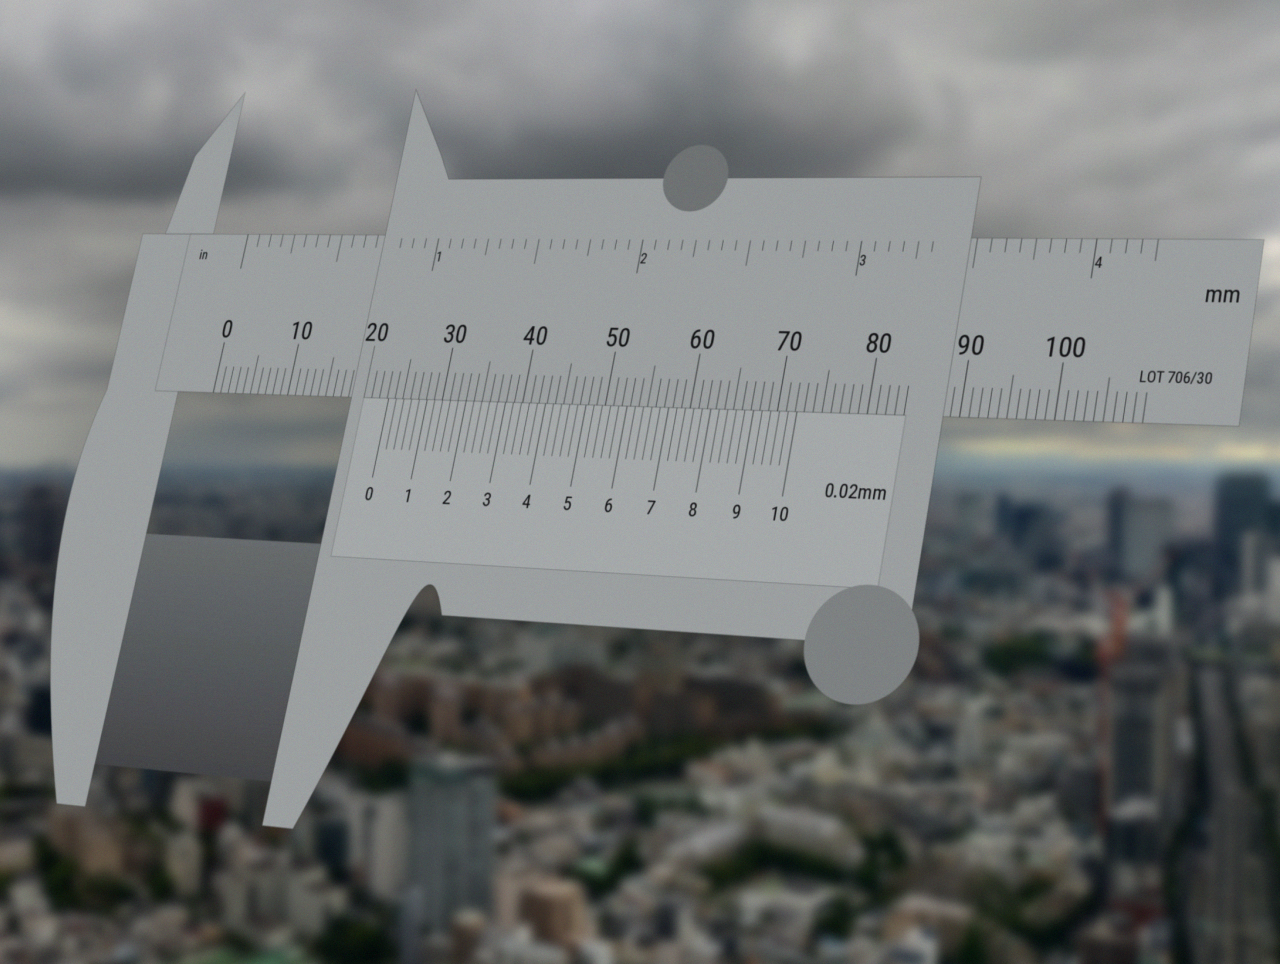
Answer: 23.2 (mm)
